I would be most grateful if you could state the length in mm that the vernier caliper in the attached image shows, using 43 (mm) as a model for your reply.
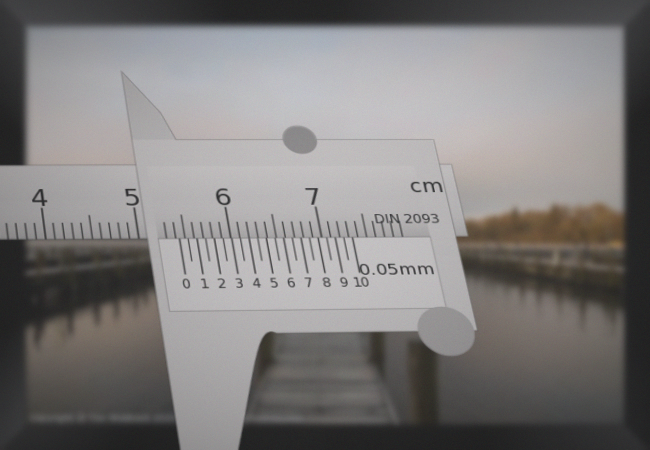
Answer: 54.4 (mm)
